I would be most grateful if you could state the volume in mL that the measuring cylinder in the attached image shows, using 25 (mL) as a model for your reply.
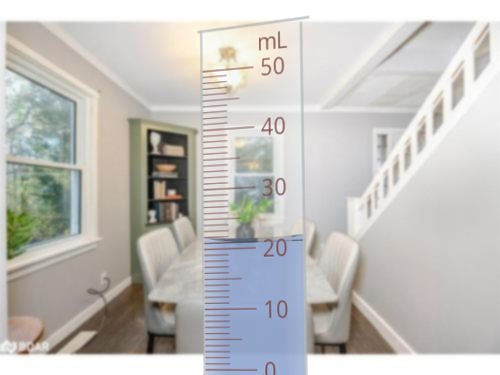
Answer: 21 (mL)
